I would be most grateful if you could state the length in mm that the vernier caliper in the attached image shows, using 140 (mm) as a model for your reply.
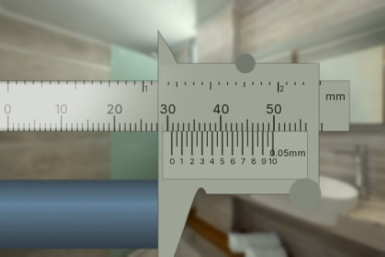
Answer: 30.8 (mm)
